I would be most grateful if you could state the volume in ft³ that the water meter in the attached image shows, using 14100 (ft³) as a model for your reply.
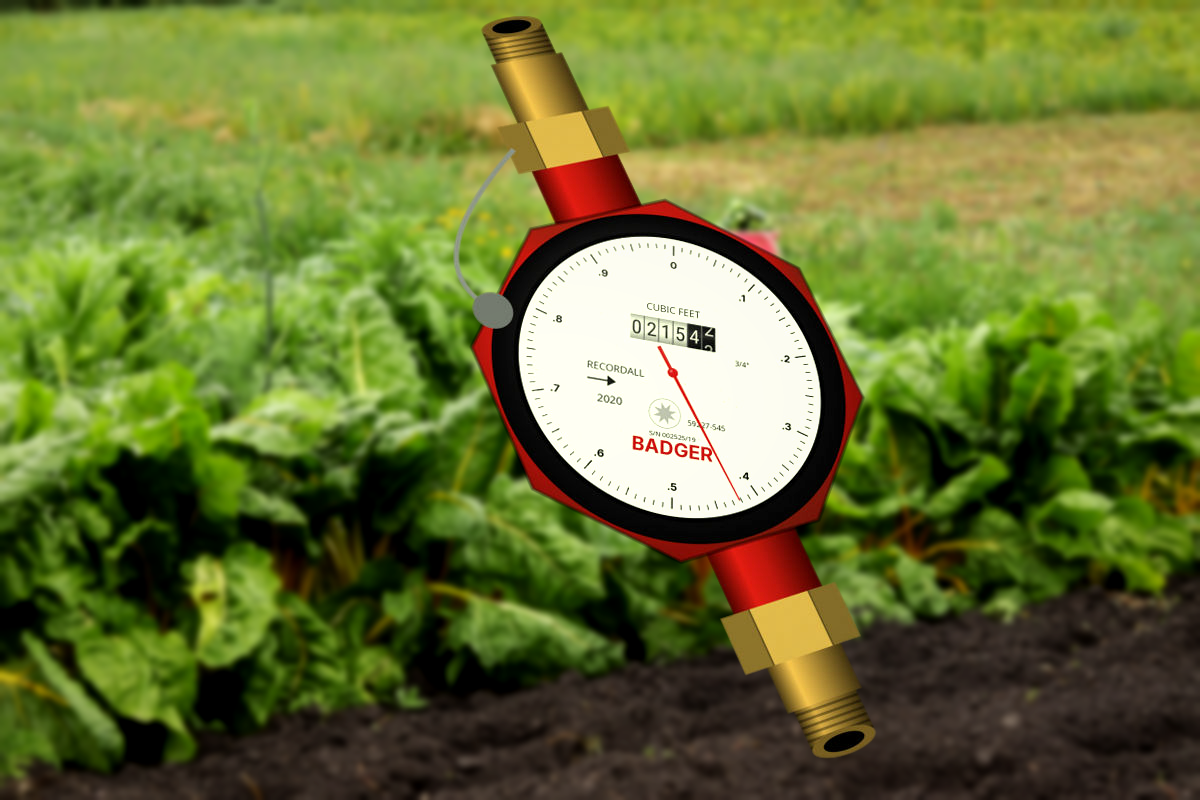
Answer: 21542.42 (ft³)
